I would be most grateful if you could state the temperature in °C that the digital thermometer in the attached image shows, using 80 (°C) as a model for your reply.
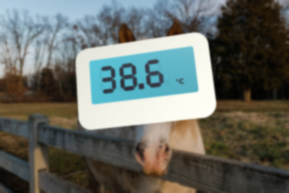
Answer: 38.6 (°C)
